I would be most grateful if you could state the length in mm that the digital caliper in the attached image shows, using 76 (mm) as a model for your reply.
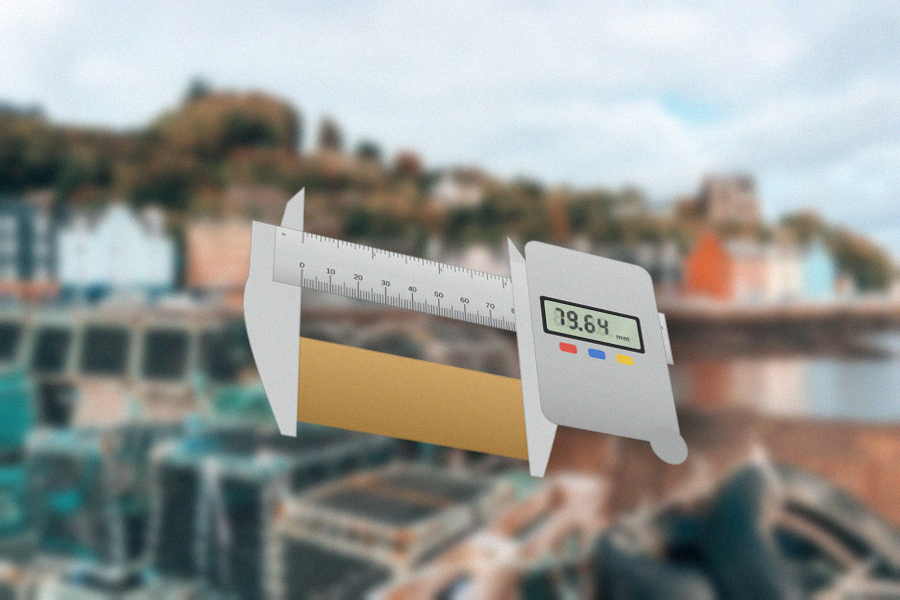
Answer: 79.64 (mm)
